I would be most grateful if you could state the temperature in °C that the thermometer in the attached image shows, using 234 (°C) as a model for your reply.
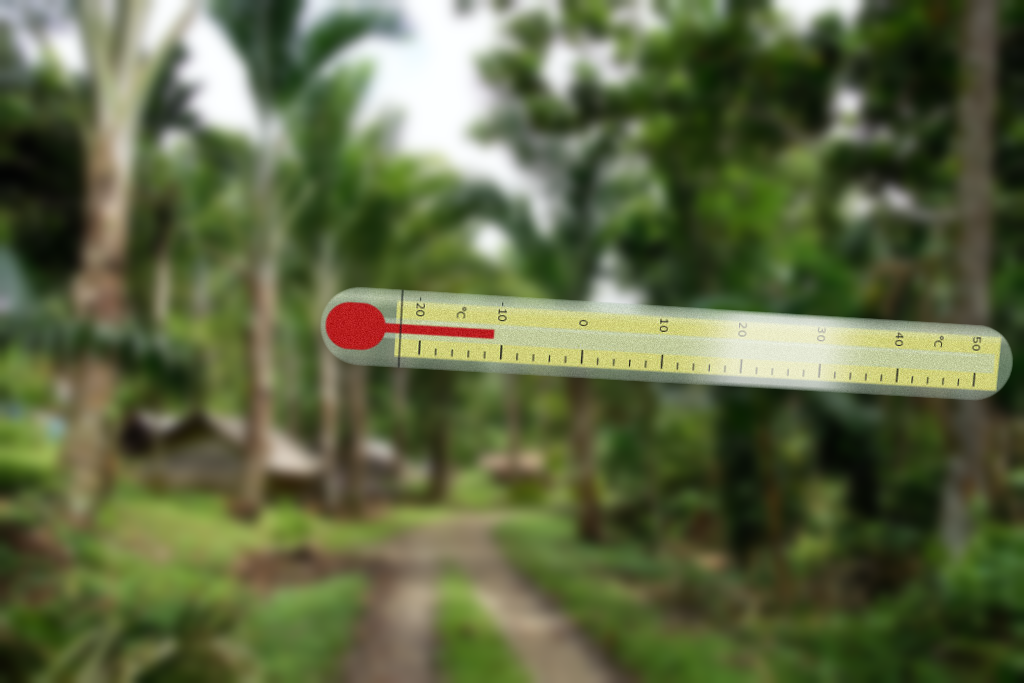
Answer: -11 (°C)
